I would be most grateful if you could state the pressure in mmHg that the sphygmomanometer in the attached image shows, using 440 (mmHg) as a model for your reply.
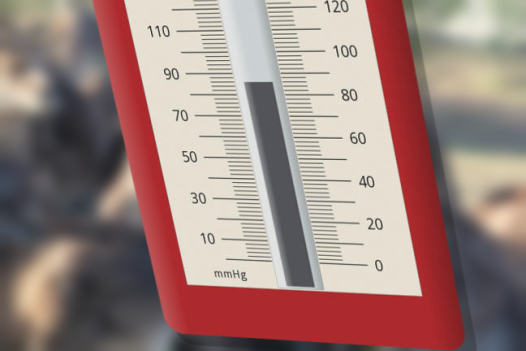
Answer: 86 (mmHg)
